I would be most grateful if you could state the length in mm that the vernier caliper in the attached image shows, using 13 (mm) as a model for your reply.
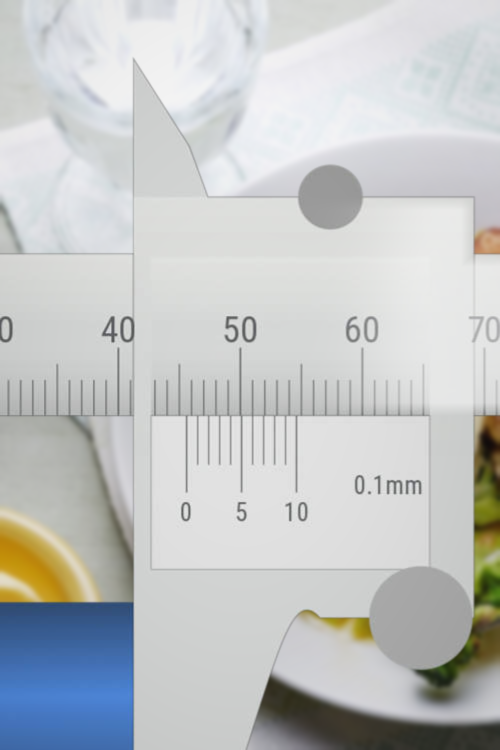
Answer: 45.6 (mm)
